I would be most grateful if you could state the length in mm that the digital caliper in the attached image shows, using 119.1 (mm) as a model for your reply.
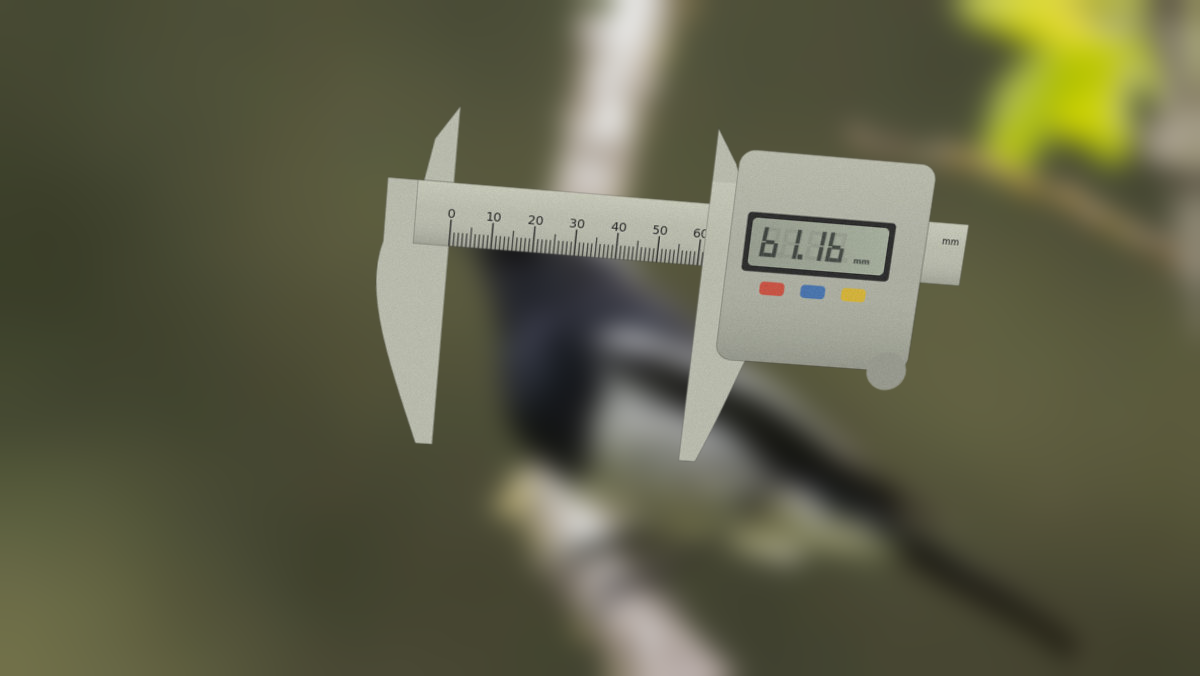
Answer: 61.16 (mm)
